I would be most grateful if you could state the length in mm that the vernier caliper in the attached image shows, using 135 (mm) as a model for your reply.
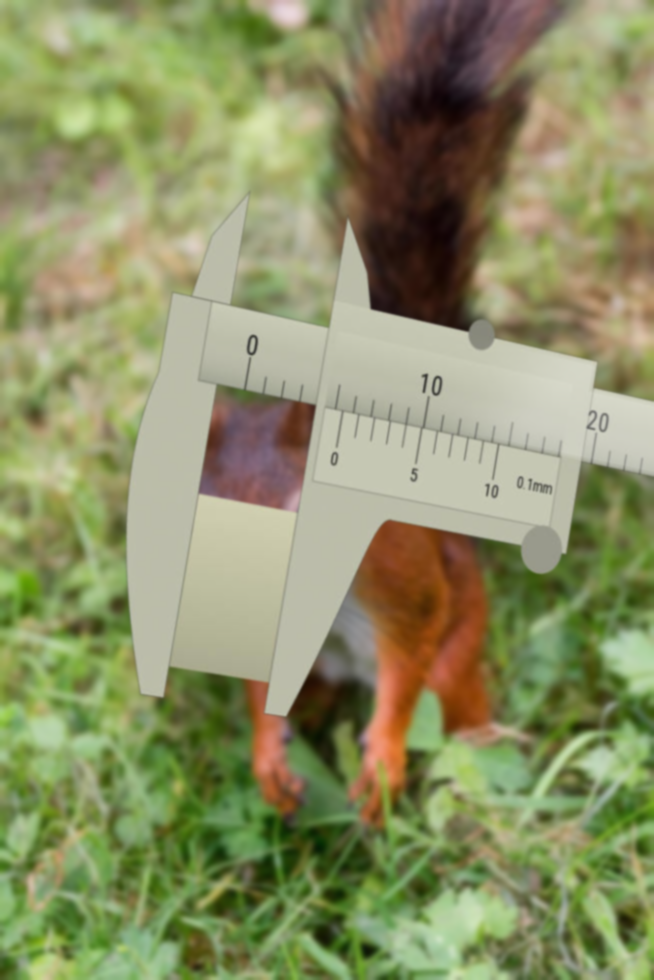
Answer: 5.4 (mm)
